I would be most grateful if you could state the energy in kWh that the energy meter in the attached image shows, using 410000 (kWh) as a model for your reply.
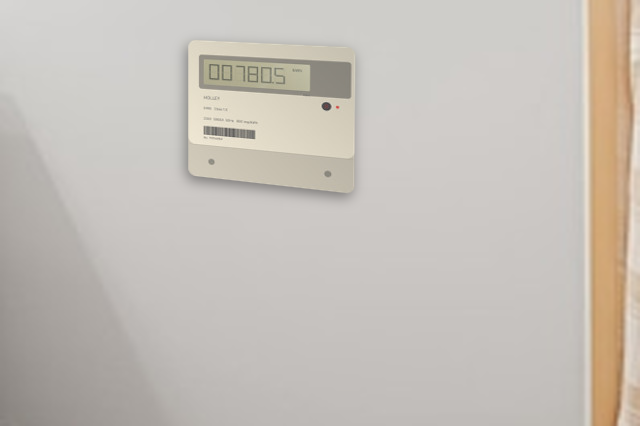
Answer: 780.5 (kWh)
